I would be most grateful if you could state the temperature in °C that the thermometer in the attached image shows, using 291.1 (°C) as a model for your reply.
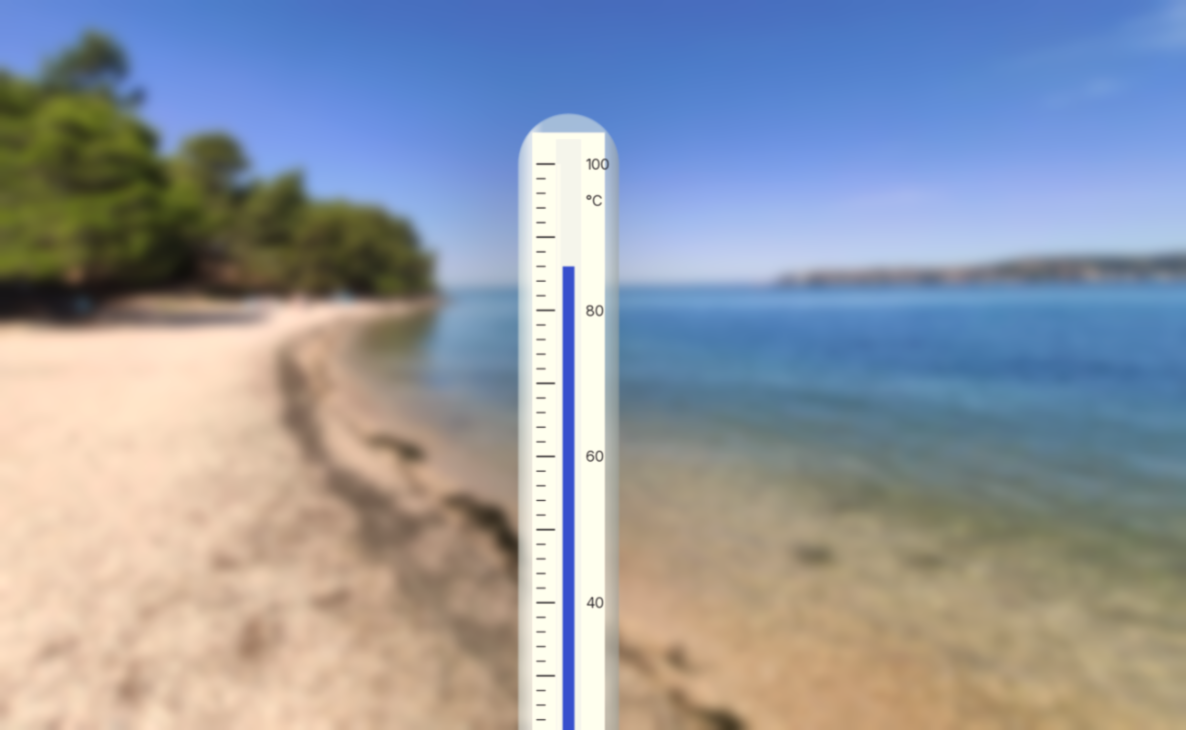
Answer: 86 (°C)
